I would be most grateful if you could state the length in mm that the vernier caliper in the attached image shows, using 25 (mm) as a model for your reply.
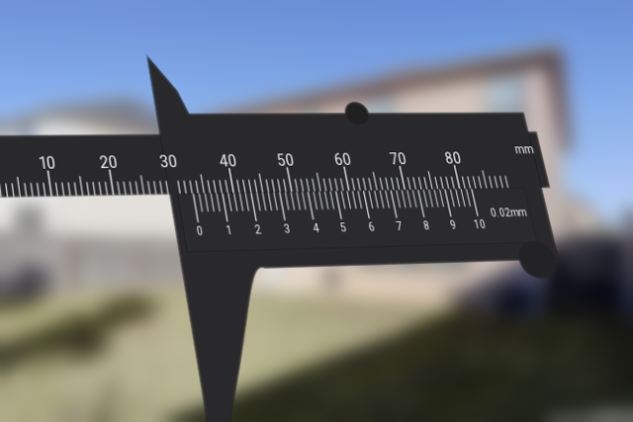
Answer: 33.2 (mm)
